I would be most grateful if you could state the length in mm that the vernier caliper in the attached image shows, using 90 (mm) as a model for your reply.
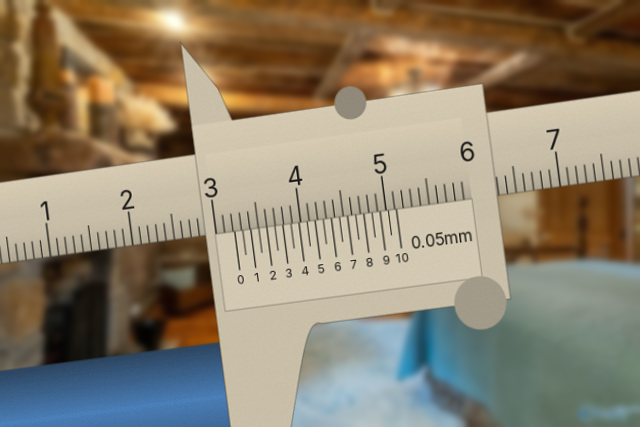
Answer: 32.2 (mm)
